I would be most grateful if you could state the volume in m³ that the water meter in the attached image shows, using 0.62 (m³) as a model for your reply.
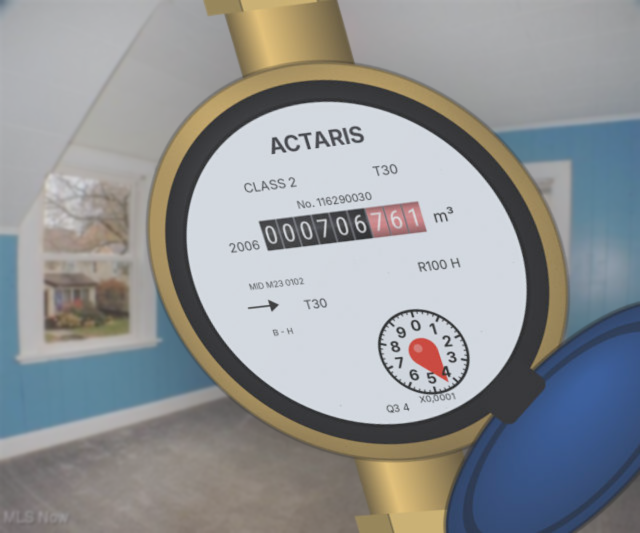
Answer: 706.7614 (m³)
